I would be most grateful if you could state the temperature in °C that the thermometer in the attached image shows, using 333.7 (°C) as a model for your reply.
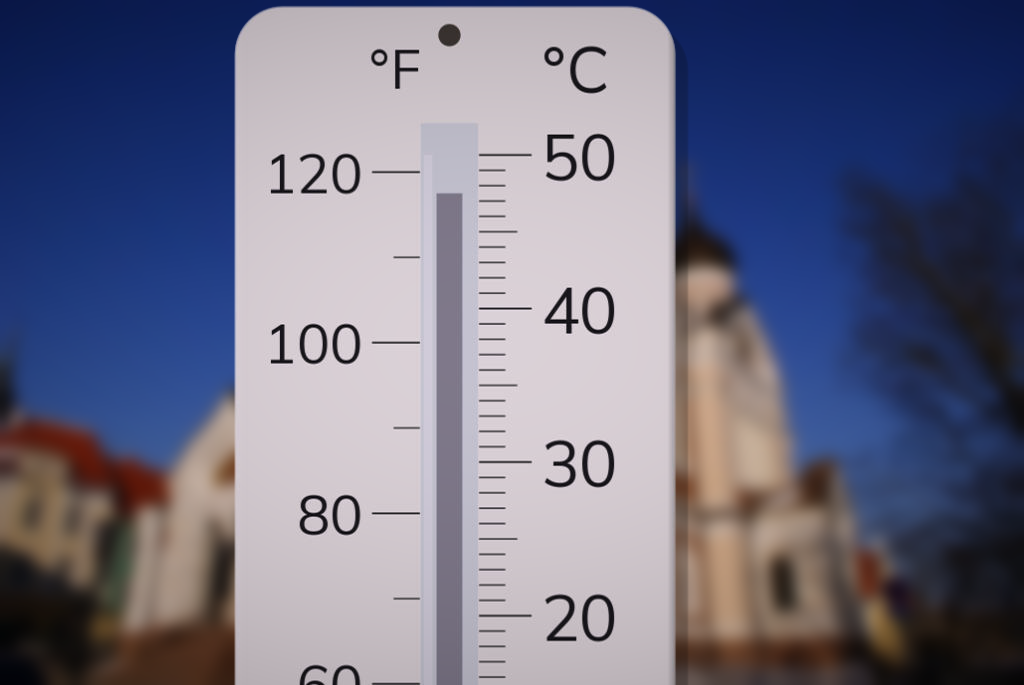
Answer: 47.5 (°C)
